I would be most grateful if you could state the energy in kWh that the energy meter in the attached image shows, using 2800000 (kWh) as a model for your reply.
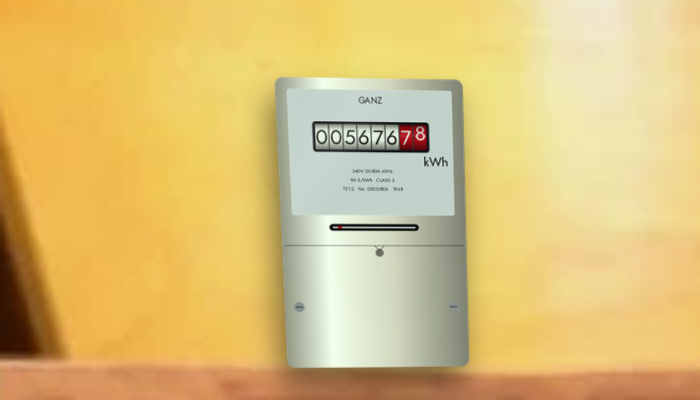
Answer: 5676.78 (kWh)
